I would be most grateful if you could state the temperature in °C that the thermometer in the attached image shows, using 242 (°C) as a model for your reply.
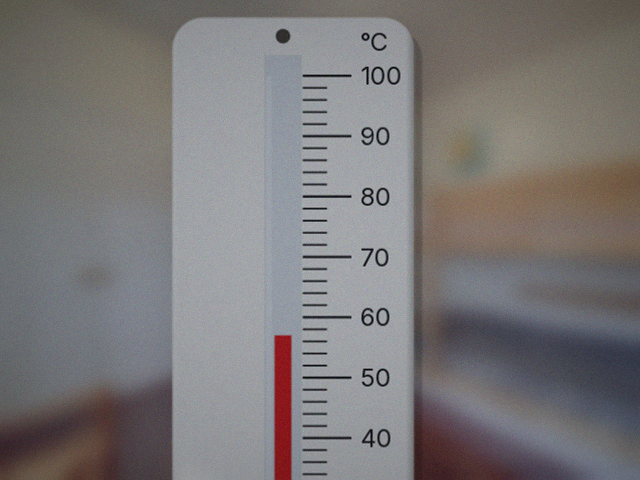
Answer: 57 (°C)
